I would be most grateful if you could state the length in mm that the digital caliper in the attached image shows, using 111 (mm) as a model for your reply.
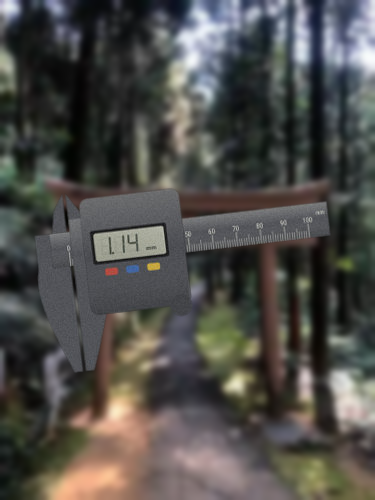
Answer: 1.14 (mm)
